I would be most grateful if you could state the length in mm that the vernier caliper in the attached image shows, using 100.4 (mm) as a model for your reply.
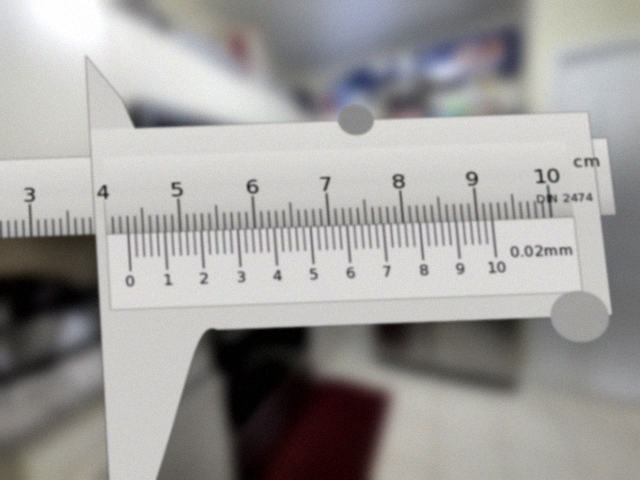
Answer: 43.0 (mm)
